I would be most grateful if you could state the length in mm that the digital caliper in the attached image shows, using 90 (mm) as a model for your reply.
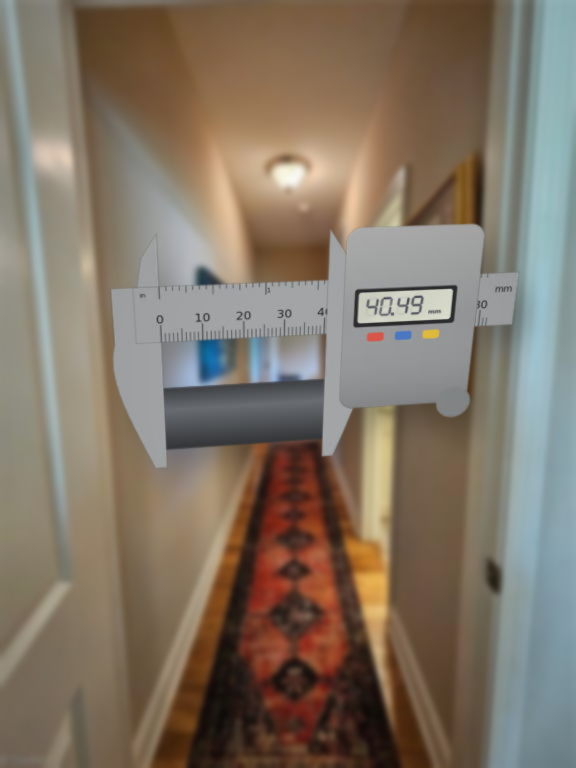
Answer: 40.49 (mm)
